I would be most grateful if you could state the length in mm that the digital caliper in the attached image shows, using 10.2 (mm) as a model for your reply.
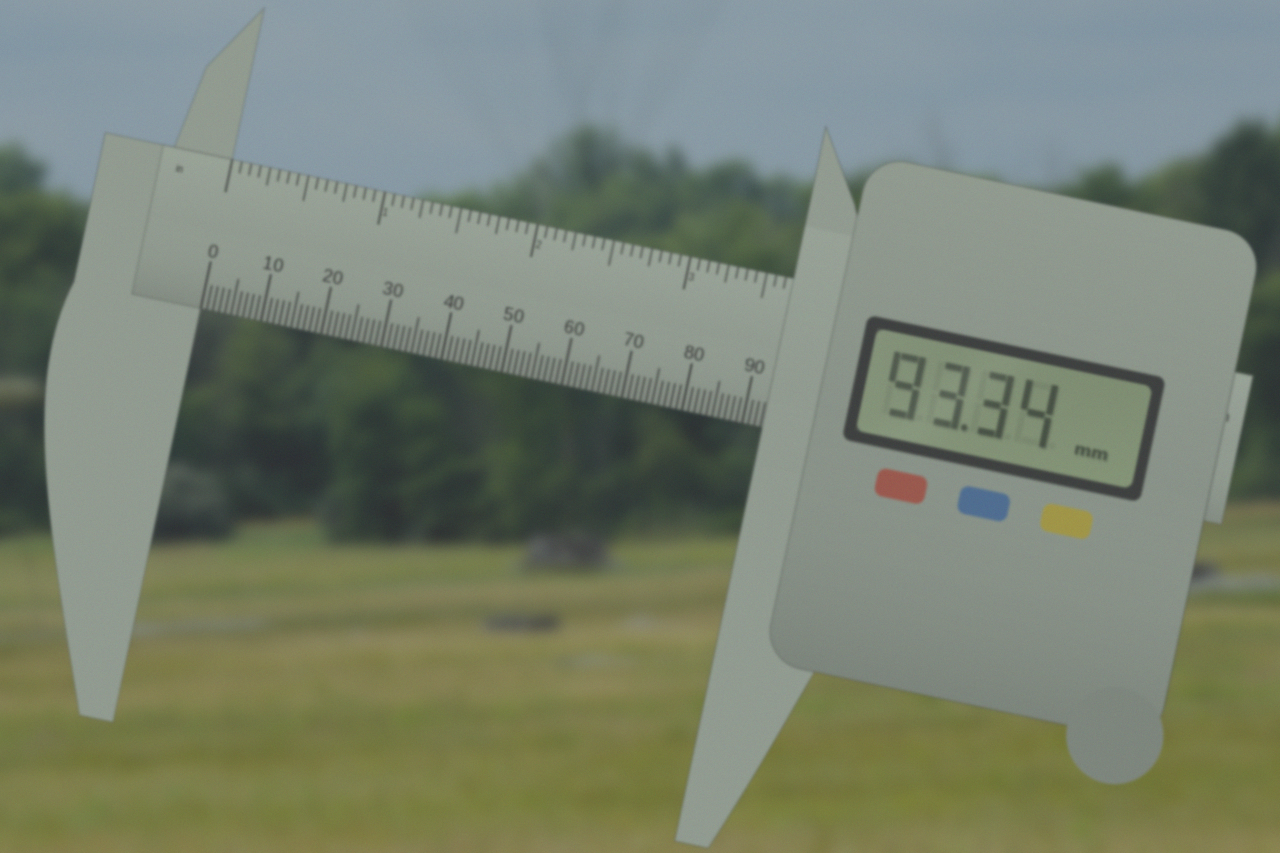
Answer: 93.34 (mm)
